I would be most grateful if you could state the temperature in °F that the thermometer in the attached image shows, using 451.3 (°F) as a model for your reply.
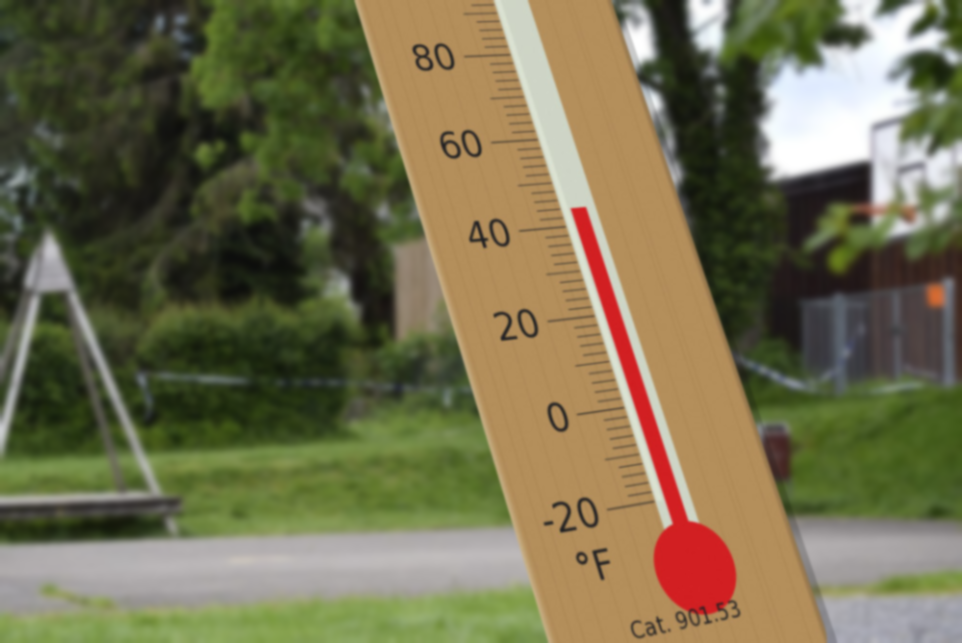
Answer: 44 (°F)
